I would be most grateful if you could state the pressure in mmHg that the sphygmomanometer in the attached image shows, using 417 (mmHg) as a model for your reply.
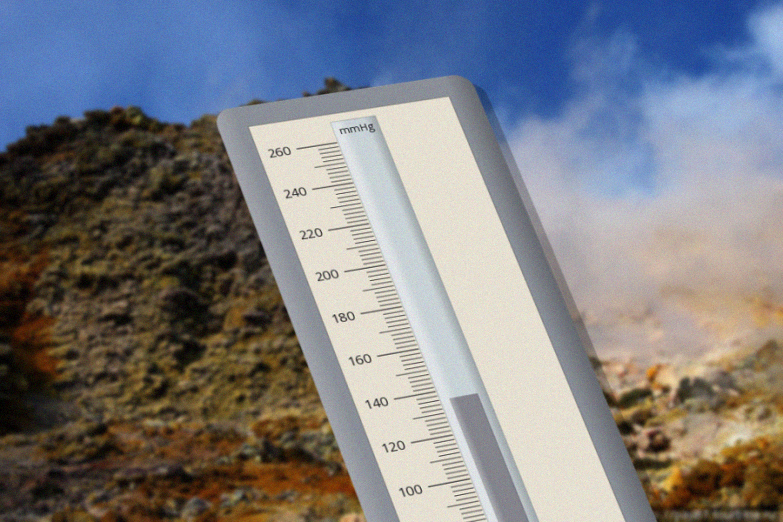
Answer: 136 (mmHg)
